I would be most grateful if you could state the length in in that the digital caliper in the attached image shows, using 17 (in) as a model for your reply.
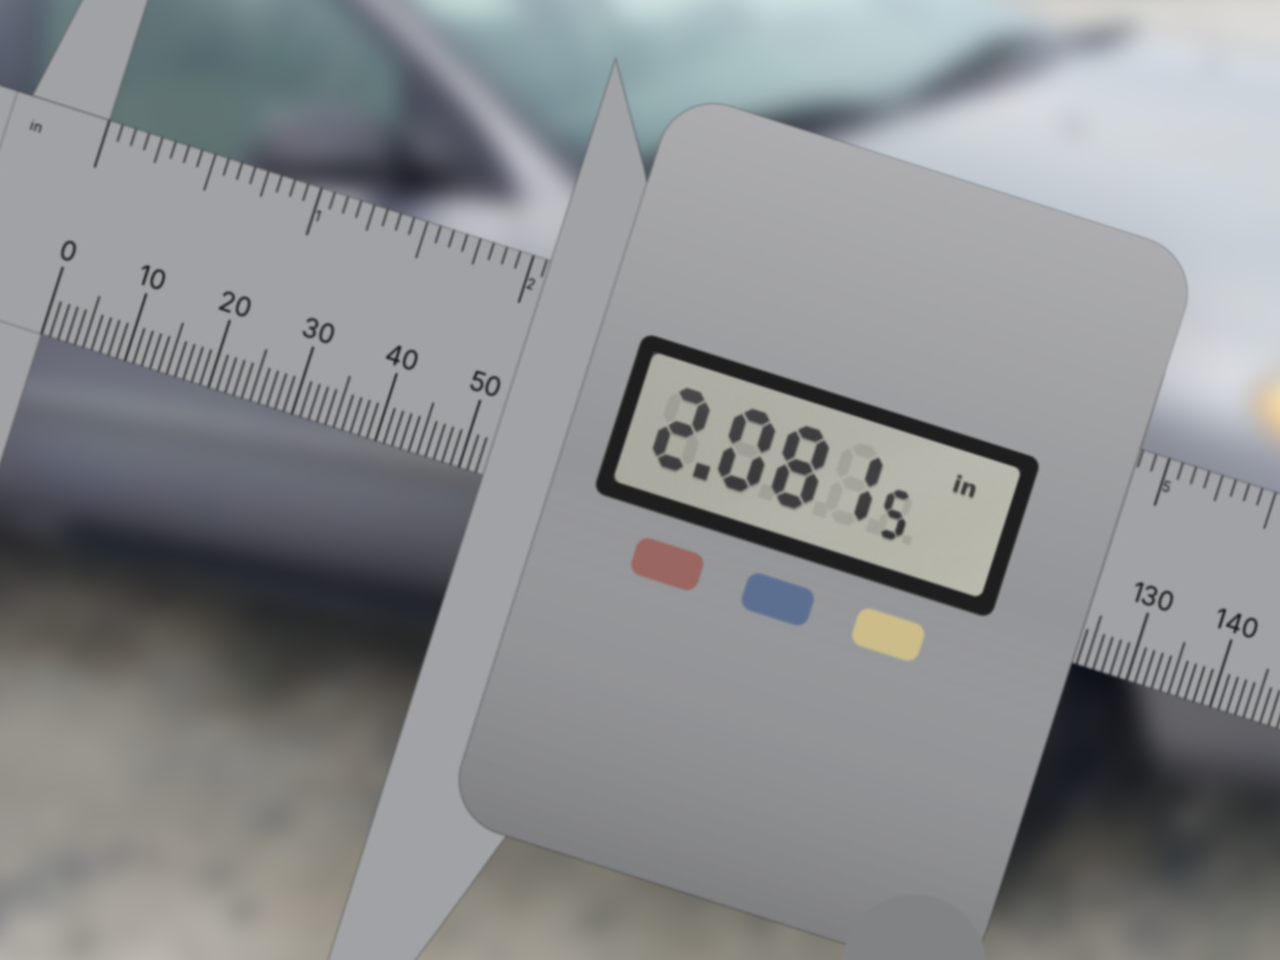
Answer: 2.0815 (in)
